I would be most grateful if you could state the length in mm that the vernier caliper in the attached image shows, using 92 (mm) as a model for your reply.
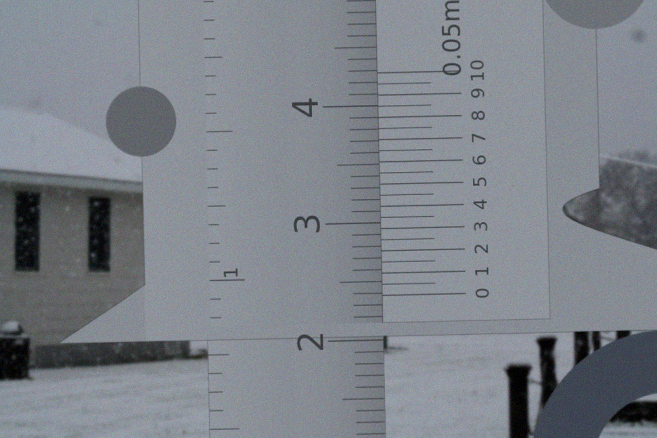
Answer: 23.8 (mm)
